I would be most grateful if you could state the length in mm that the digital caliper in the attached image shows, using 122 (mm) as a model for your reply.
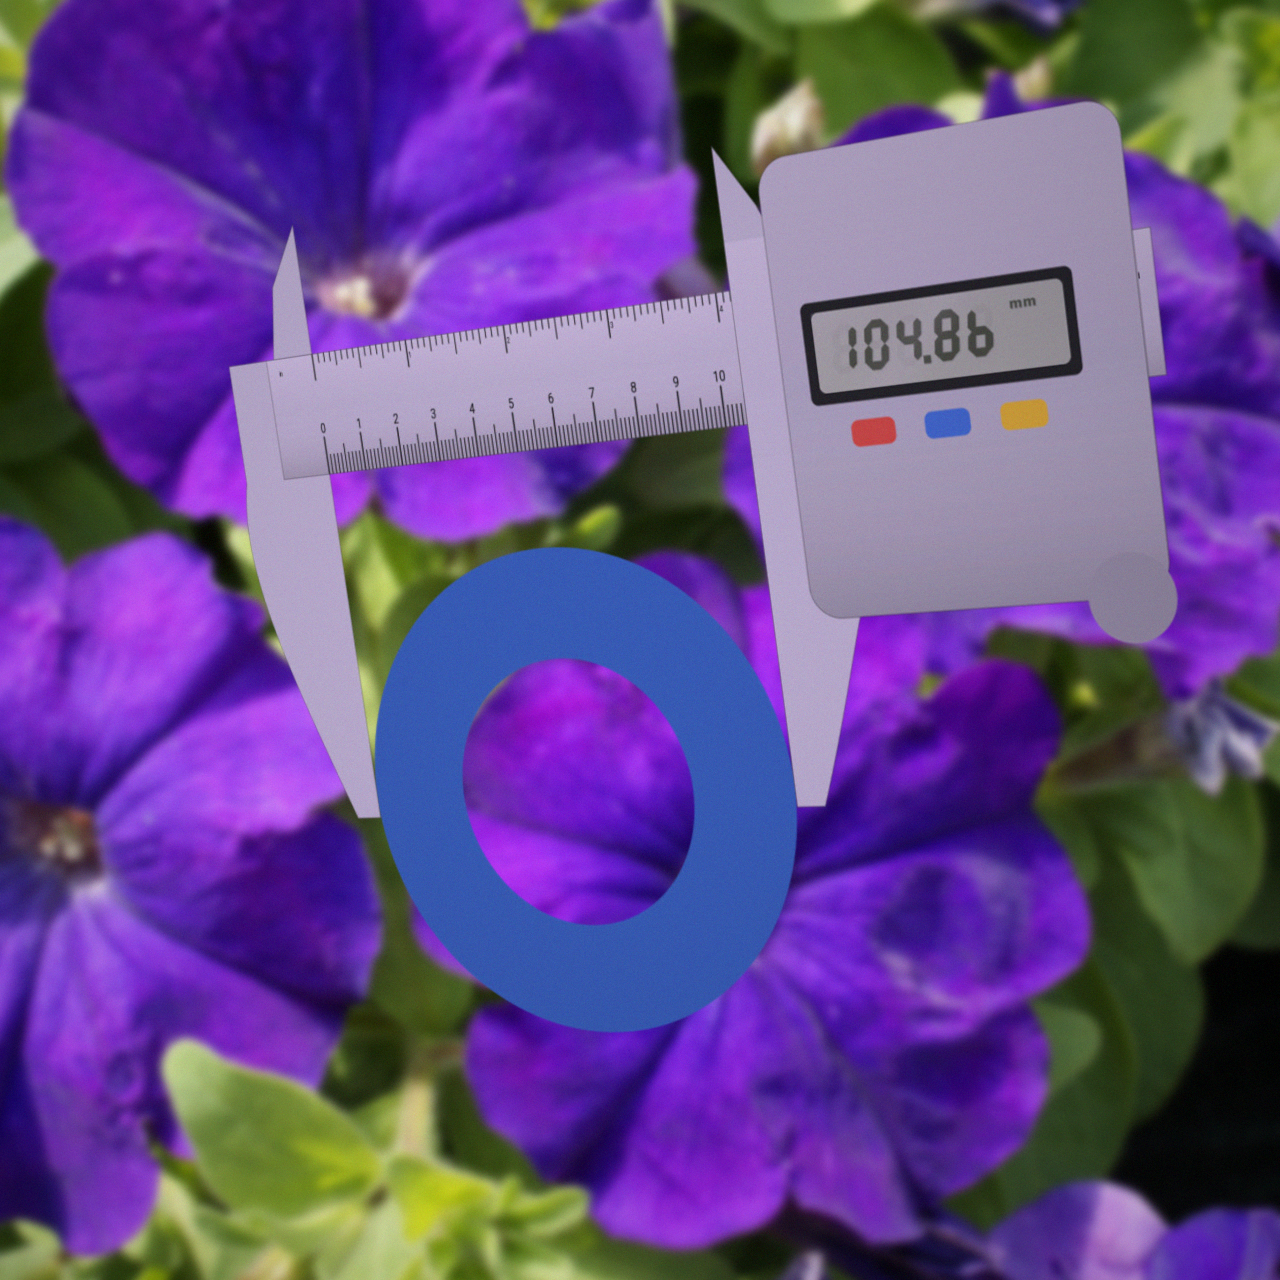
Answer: 104.86 (mm)
